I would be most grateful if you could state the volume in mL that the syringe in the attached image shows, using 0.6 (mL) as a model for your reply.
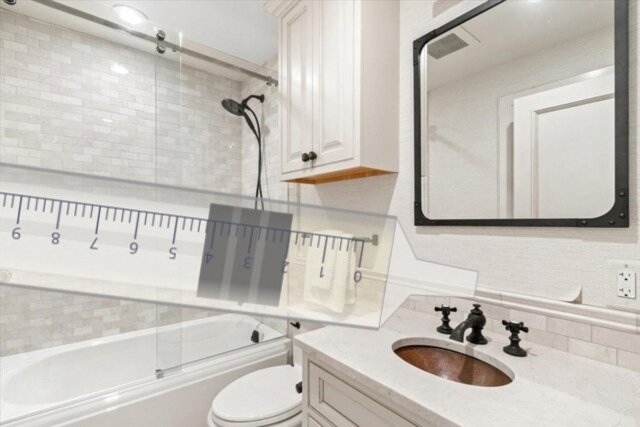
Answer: 2 (mL)
